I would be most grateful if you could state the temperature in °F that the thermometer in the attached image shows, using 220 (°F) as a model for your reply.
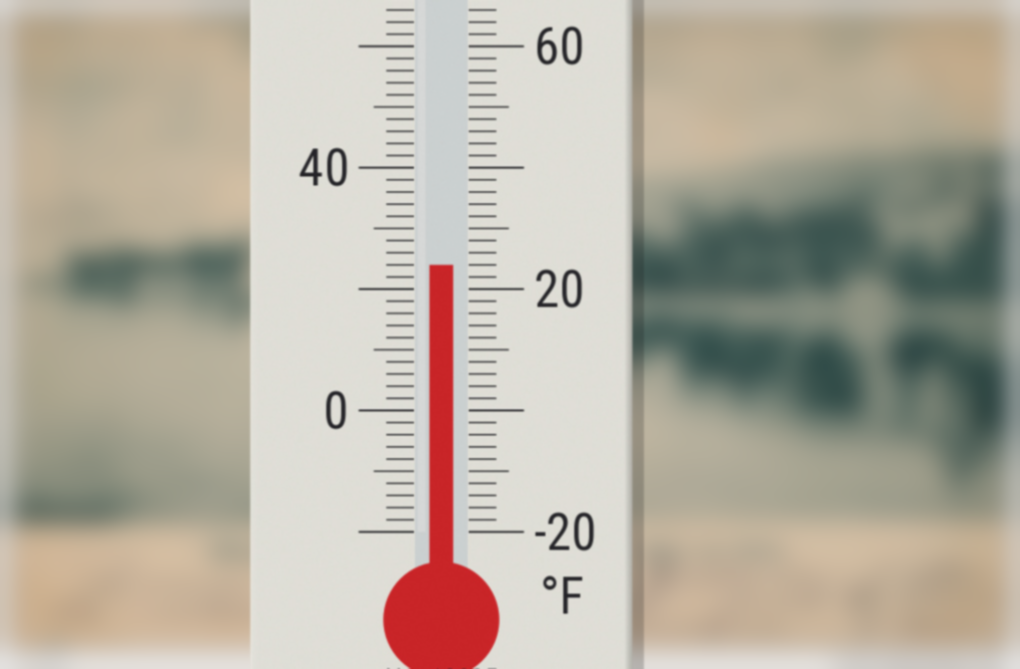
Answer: 24 (°F)
